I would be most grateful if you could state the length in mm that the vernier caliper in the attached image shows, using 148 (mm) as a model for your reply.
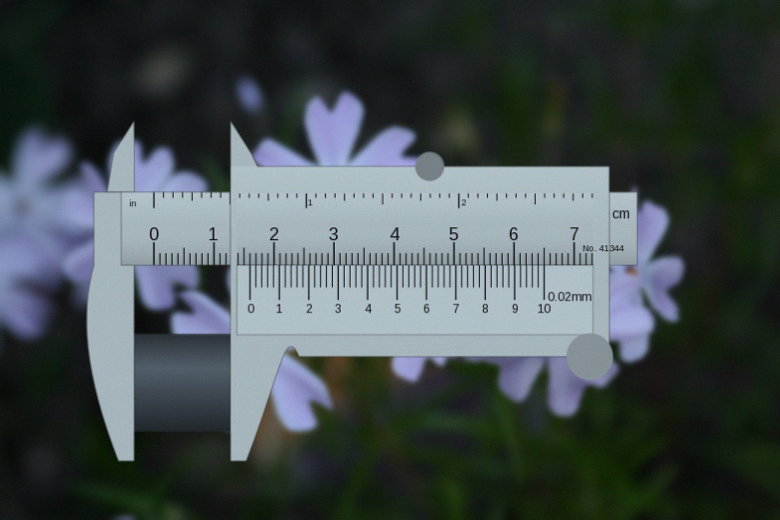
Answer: 16.0 (mm)
